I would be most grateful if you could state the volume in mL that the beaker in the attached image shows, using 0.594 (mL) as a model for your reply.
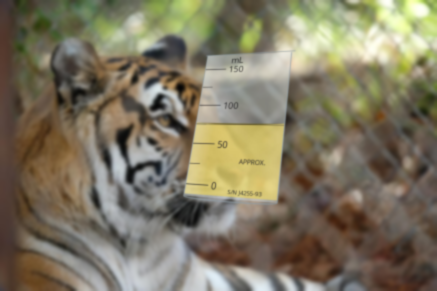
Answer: 75 (mL)
